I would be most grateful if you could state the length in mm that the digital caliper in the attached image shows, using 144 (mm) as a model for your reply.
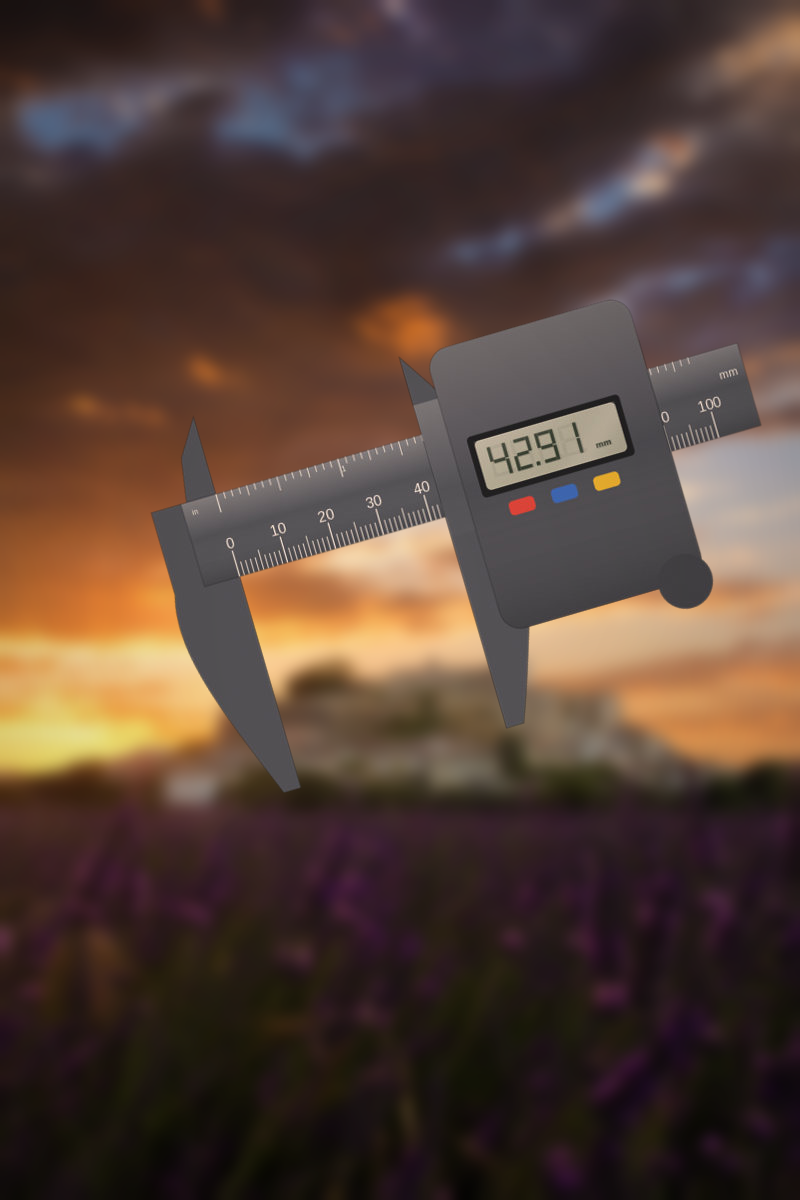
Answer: 42.91 (mm)
